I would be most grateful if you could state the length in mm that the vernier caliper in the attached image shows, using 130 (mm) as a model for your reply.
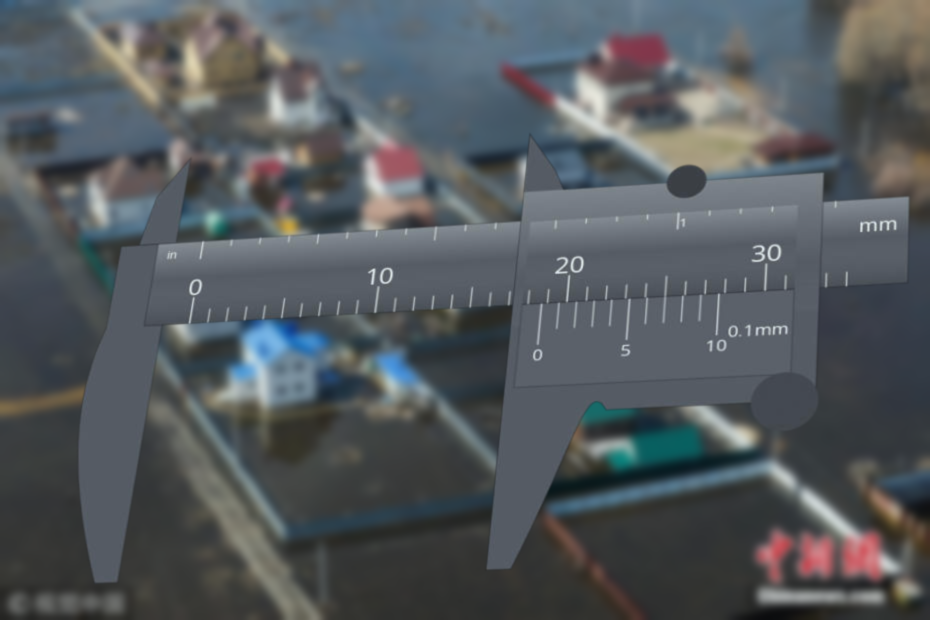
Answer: 18.7 (mm)
